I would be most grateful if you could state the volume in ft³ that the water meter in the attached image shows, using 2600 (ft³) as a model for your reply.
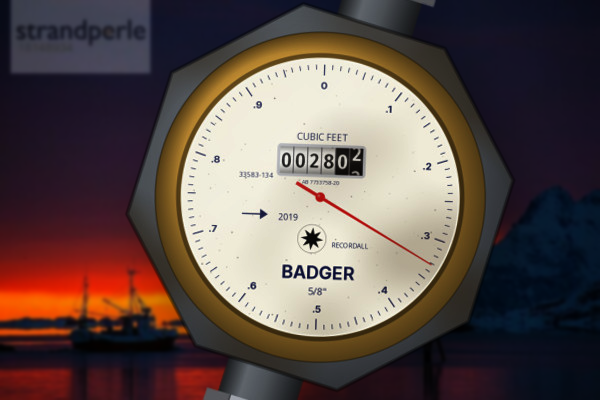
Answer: 2802.33 (ft³)
